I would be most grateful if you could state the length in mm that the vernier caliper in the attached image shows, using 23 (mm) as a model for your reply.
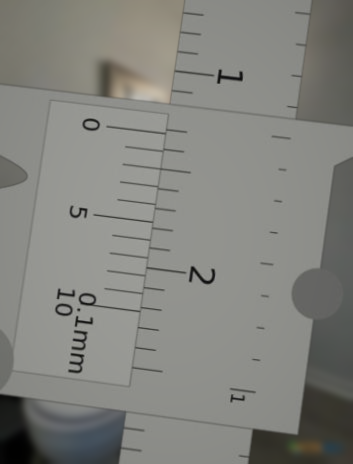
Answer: 13.2 (mm)
